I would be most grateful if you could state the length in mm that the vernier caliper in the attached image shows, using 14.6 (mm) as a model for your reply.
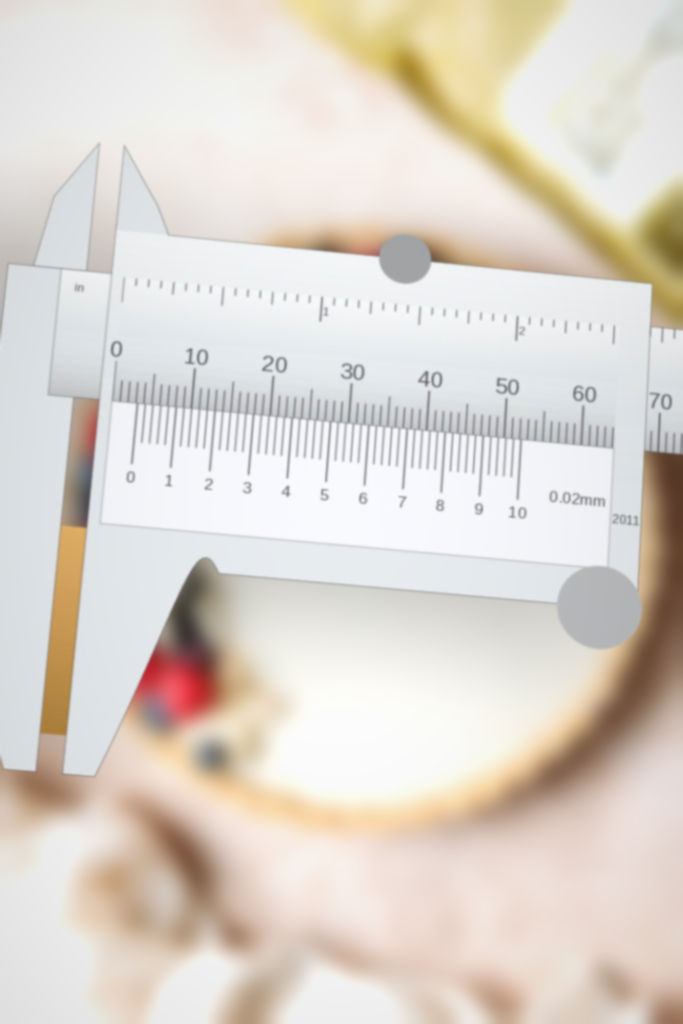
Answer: 3.2 (mm)
